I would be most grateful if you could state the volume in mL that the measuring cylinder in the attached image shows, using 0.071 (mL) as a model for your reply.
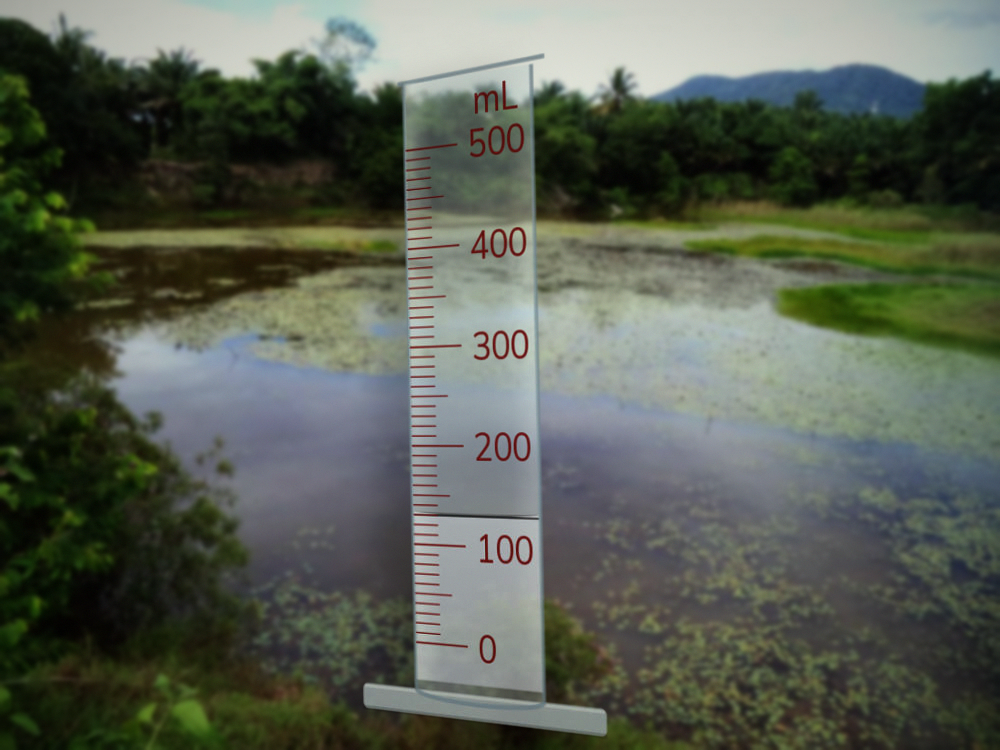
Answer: 130 (mL)
